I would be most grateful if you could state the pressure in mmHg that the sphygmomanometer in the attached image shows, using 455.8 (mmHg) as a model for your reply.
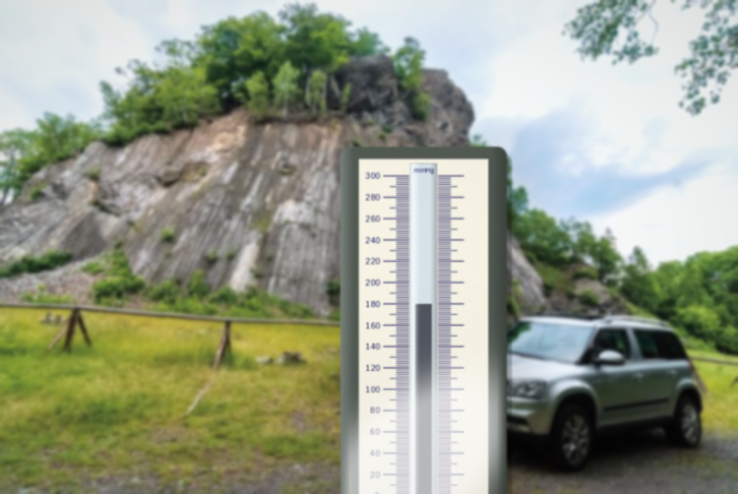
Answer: 180 (mmHg)
